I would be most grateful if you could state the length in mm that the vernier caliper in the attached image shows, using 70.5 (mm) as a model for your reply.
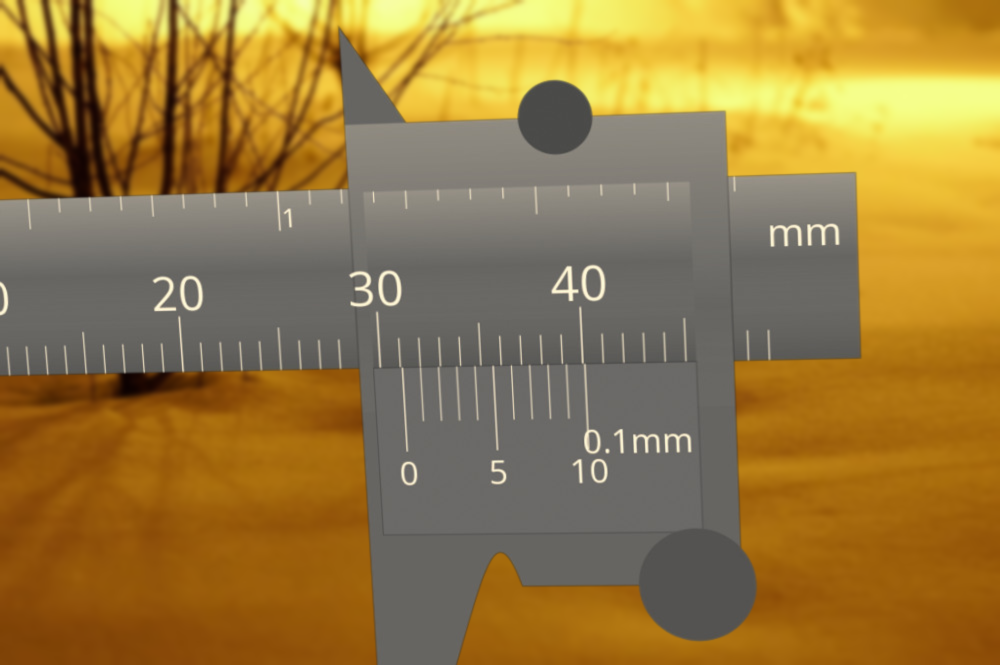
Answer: 31.1 (mm)
